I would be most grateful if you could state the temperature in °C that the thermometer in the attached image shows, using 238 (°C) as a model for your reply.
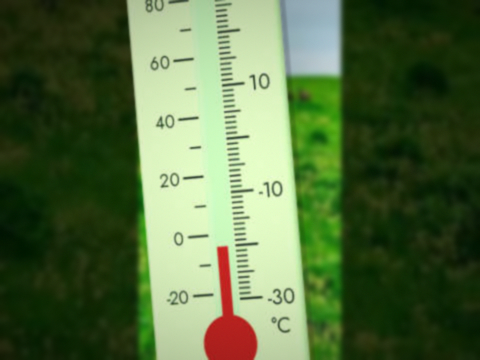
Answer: -20 (°C)
